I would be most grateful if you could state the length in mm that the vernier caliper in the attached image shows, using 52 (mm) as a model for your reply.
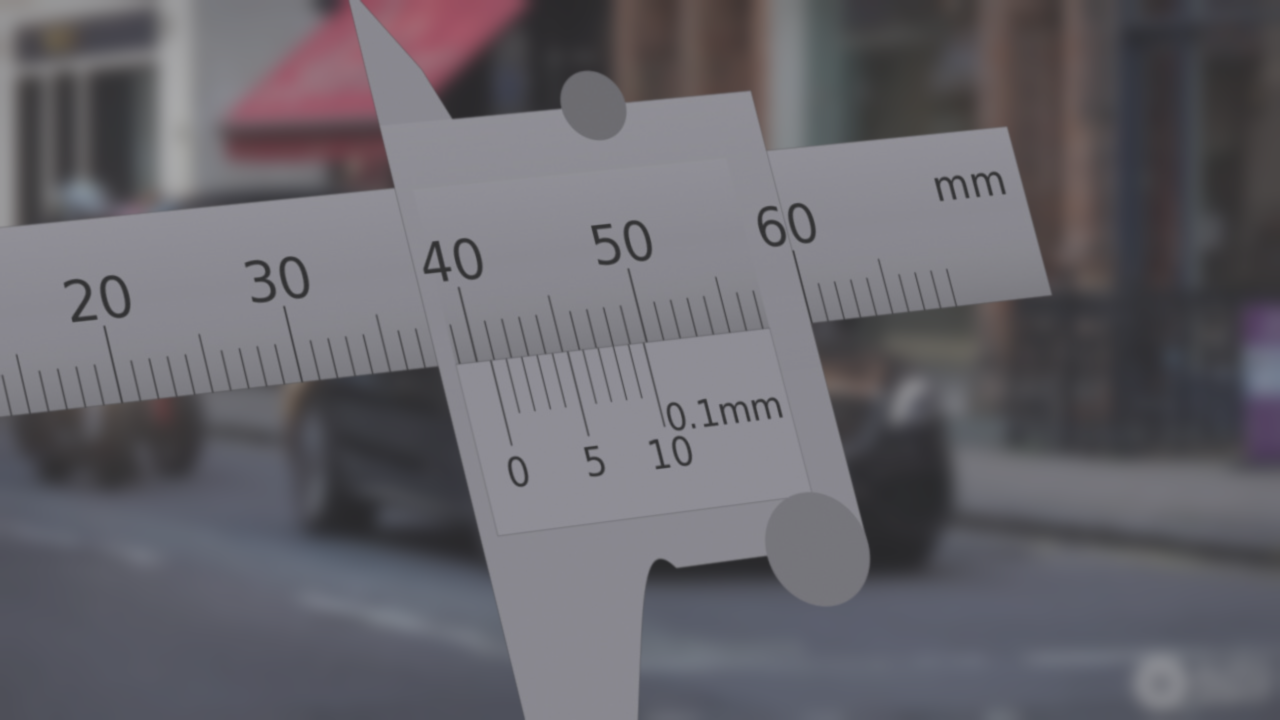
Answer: 40.8 (mm)
